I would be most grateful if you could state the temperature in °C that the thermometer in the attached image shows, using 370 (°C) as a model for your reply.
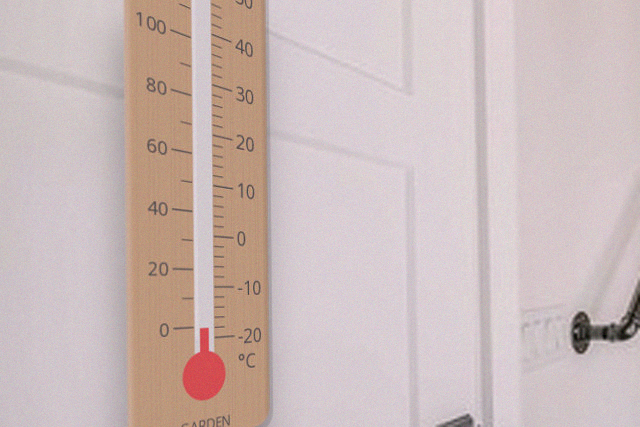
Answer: -18 (°C)
